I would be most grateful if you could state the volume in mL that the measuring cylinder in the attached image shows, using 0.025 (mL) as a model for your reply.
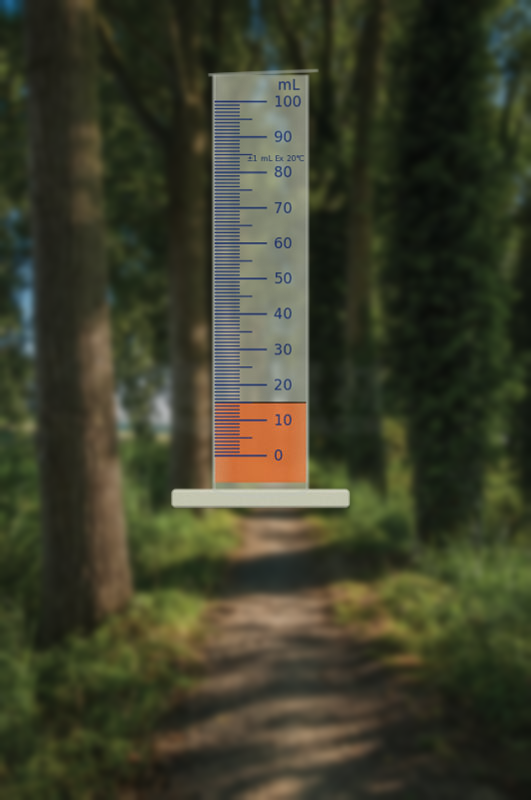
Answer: 15 (mL)
